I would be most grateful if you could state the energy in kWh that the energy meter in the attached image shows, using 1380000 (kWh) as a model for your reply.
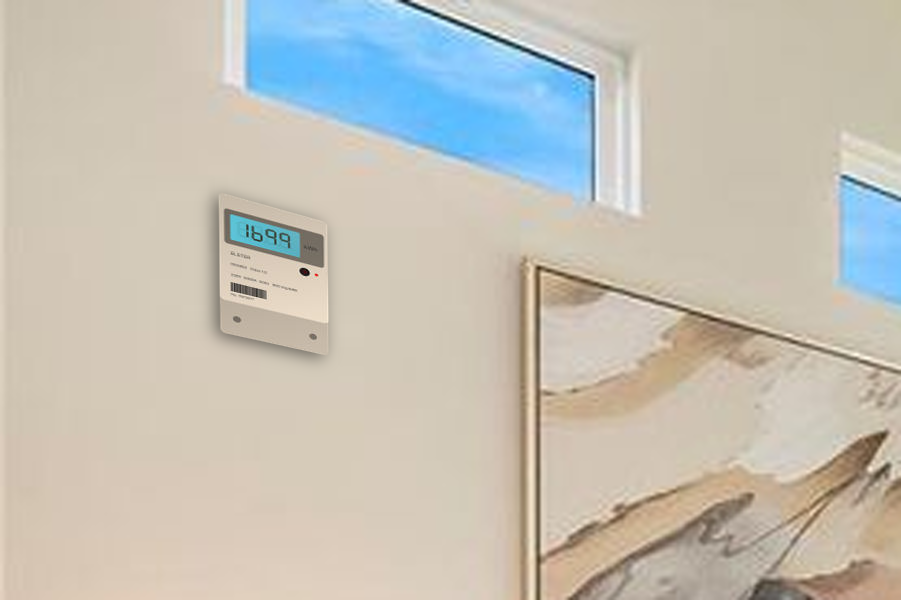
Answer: 1699 (kWh)
